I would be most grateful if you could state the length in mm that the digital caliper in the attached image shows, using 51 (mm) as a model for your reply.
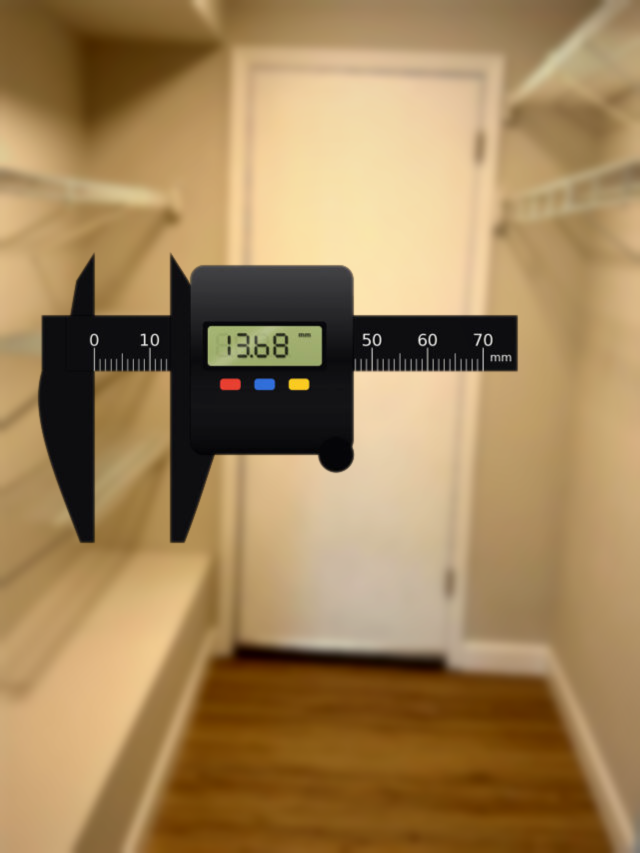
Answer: 13.68 (mm)
